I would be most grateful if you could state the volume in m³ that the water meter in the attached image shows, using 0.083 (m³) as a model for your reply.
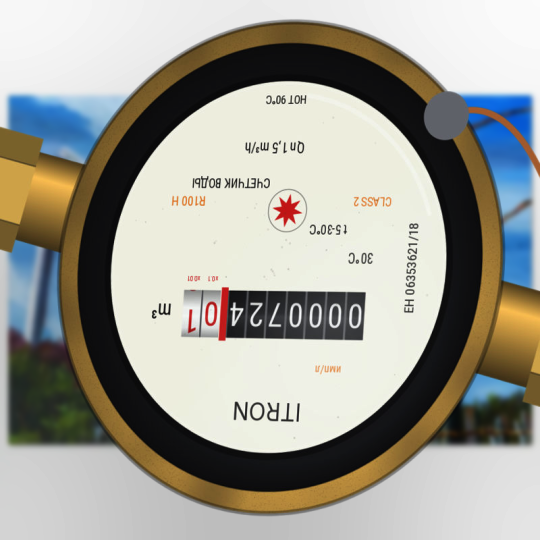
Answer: 724.01 (m³)
